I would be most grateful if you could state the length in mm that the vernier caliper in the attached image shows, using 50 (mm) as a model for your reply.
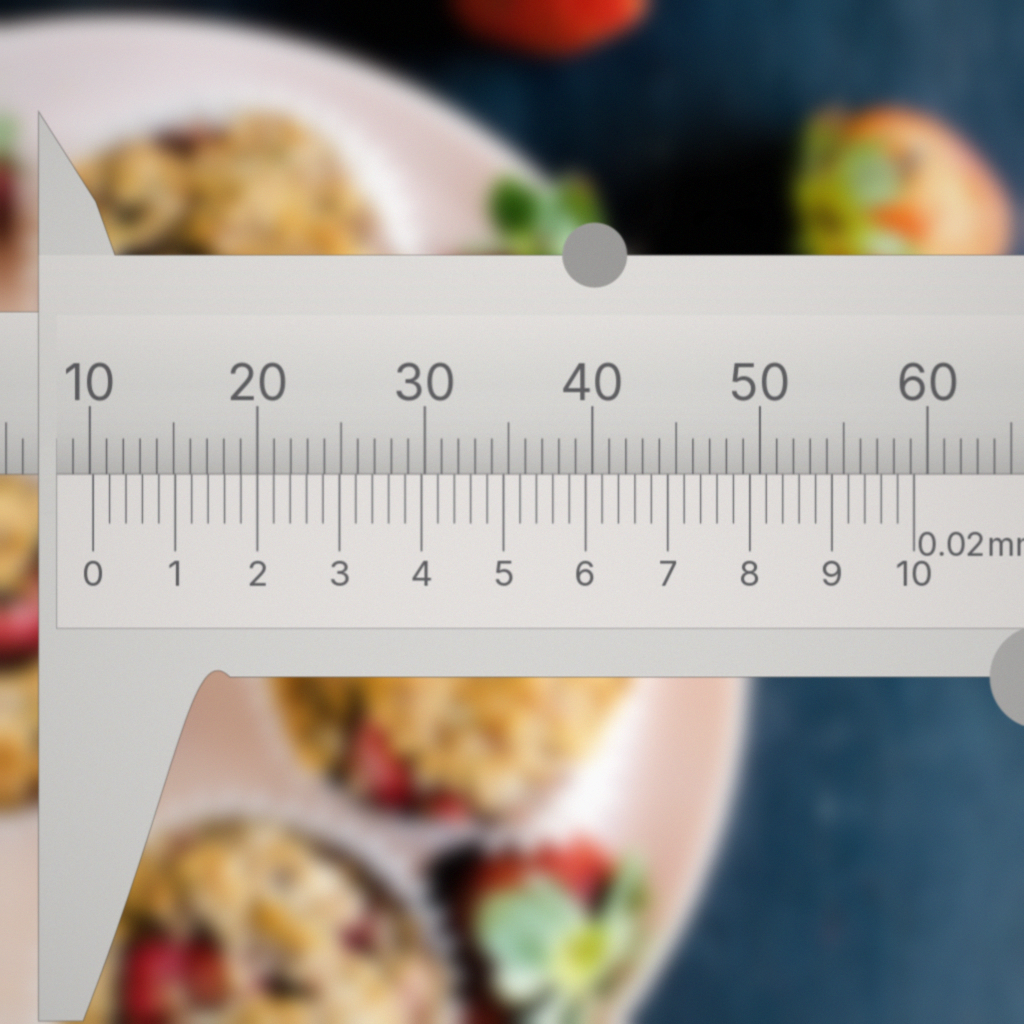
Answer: 10.2 (mm)
